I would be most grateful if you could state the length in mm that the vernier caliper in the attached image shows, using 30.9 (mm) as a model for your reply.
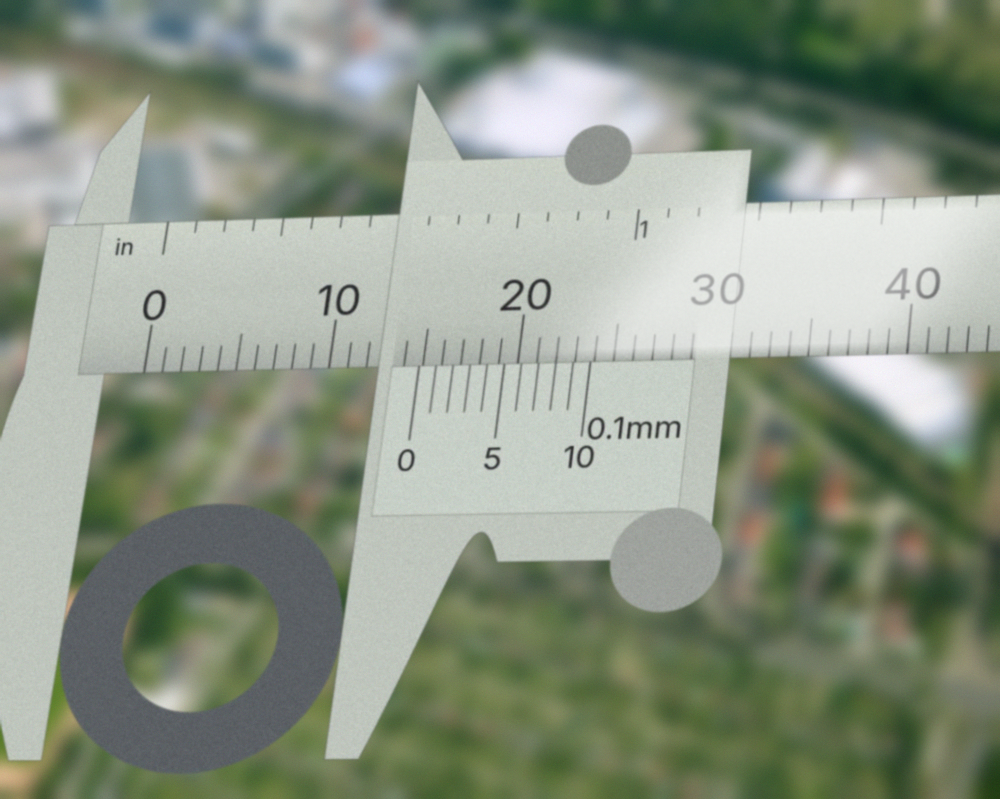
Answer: 14.8 (mm)
